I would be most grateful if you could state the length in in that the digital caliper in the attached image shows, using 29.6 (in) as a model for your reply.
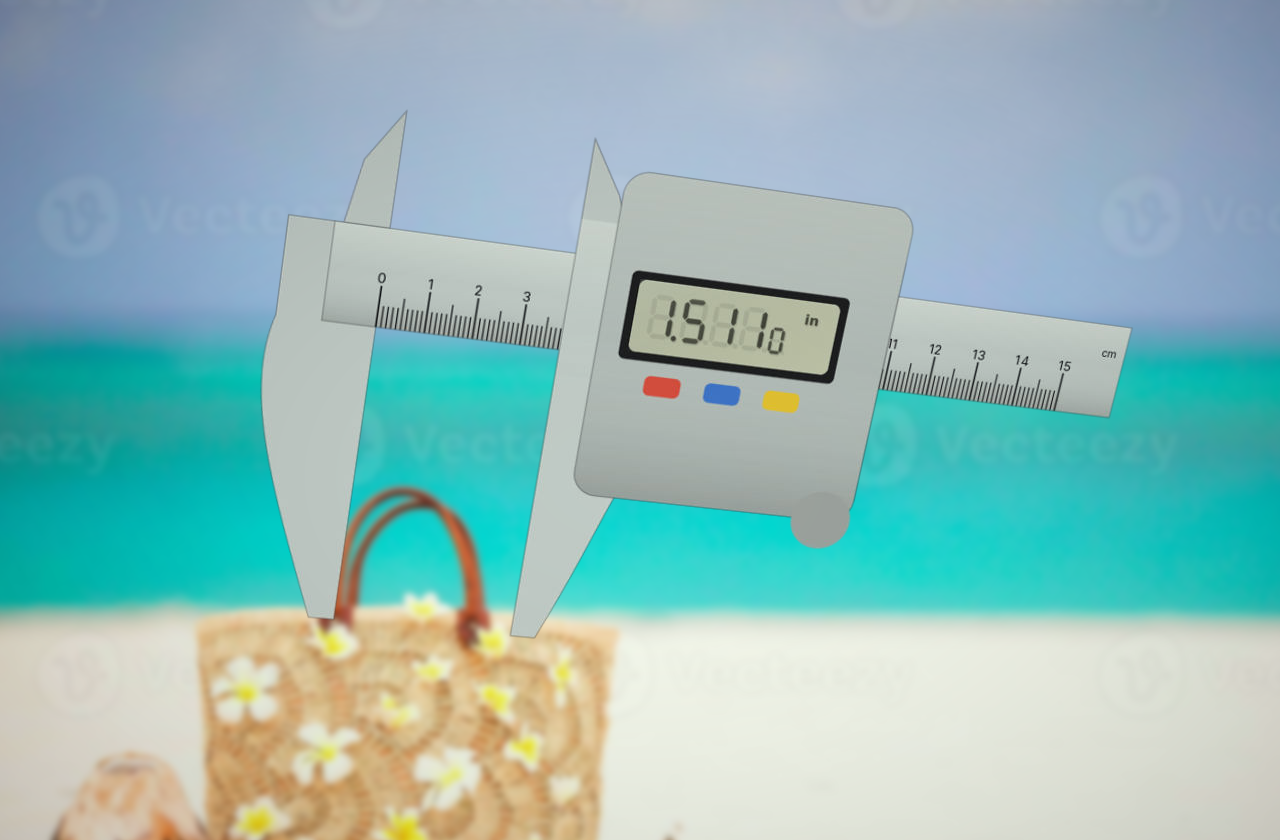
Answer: 1.5110 (in)
